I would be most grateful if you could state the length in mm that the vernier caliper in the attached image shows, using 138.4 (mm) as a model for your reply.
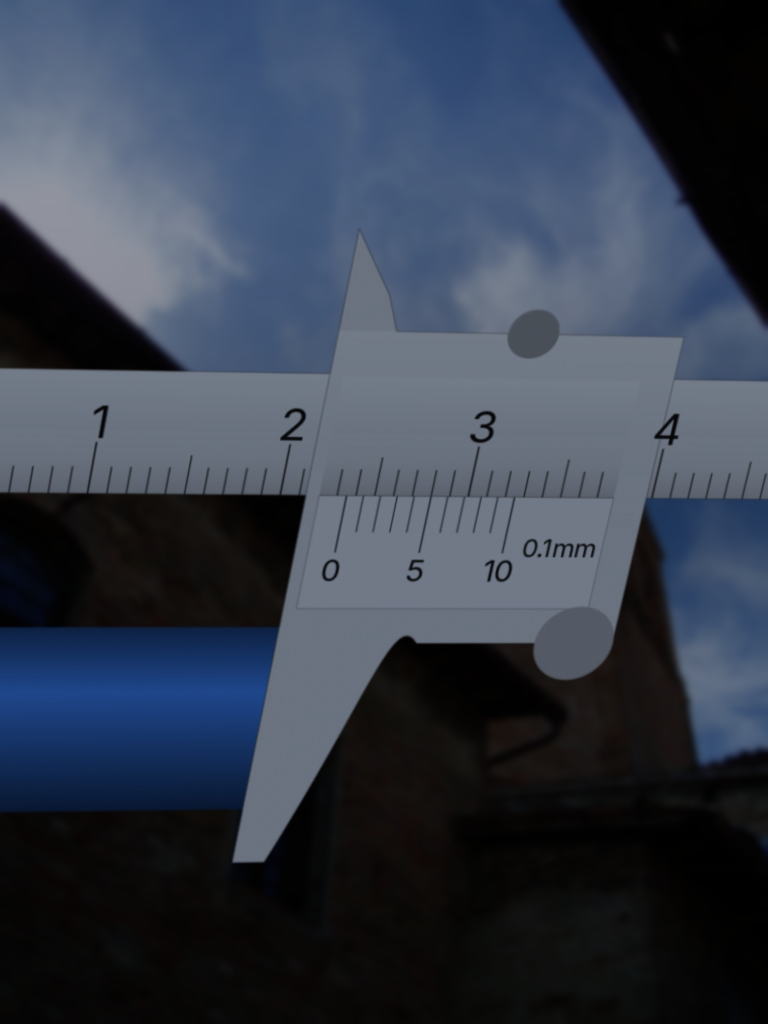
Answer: 23.5 (mm)
